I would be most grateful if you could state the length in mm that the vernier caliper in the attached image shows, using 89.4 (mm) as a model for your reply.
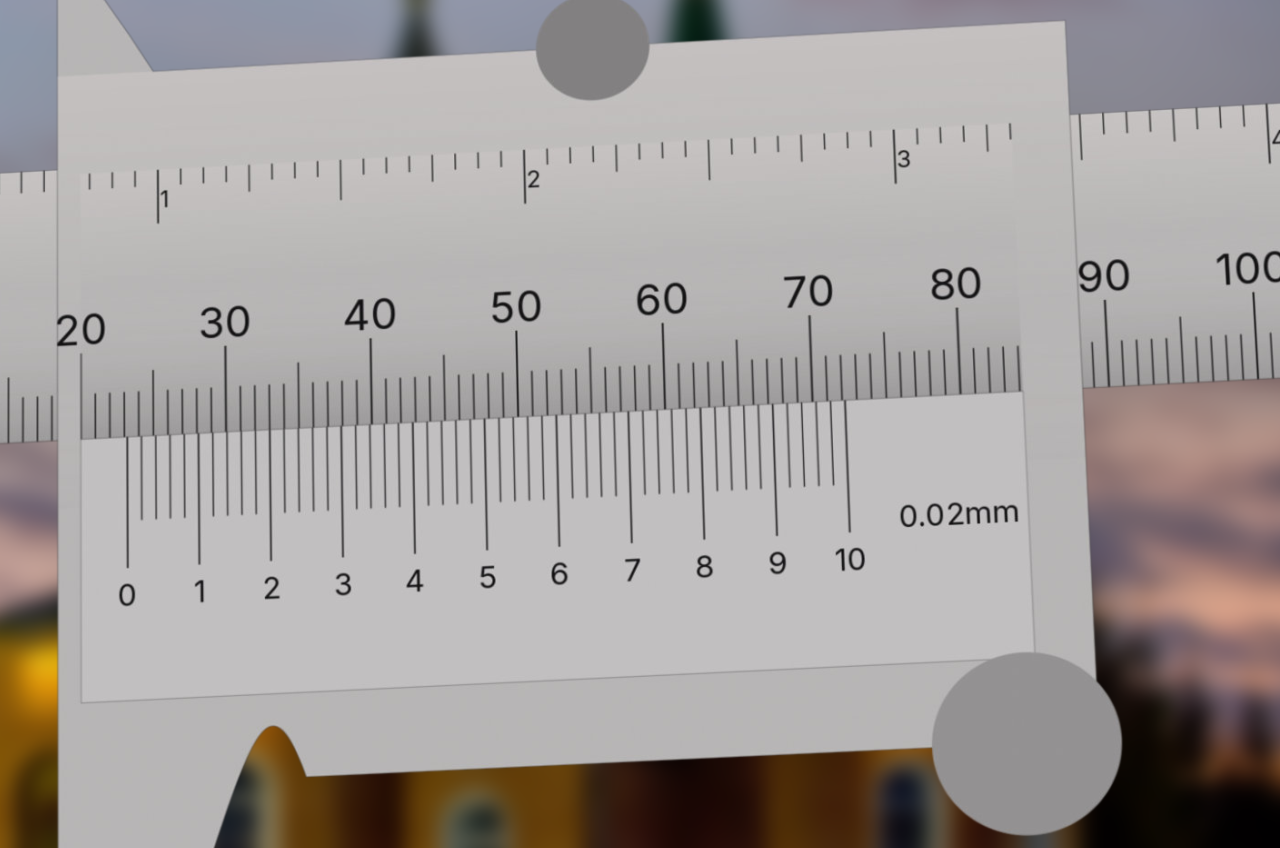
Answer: 23.2 (mm)
